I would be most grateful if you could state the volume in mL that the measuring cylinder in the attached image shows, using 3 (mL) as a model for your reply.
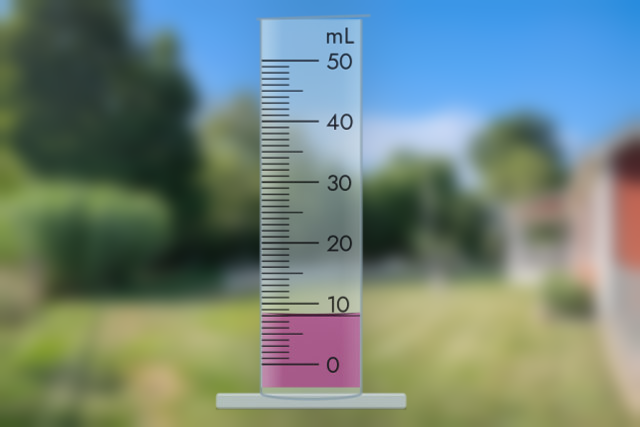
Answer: 8 (mL)
